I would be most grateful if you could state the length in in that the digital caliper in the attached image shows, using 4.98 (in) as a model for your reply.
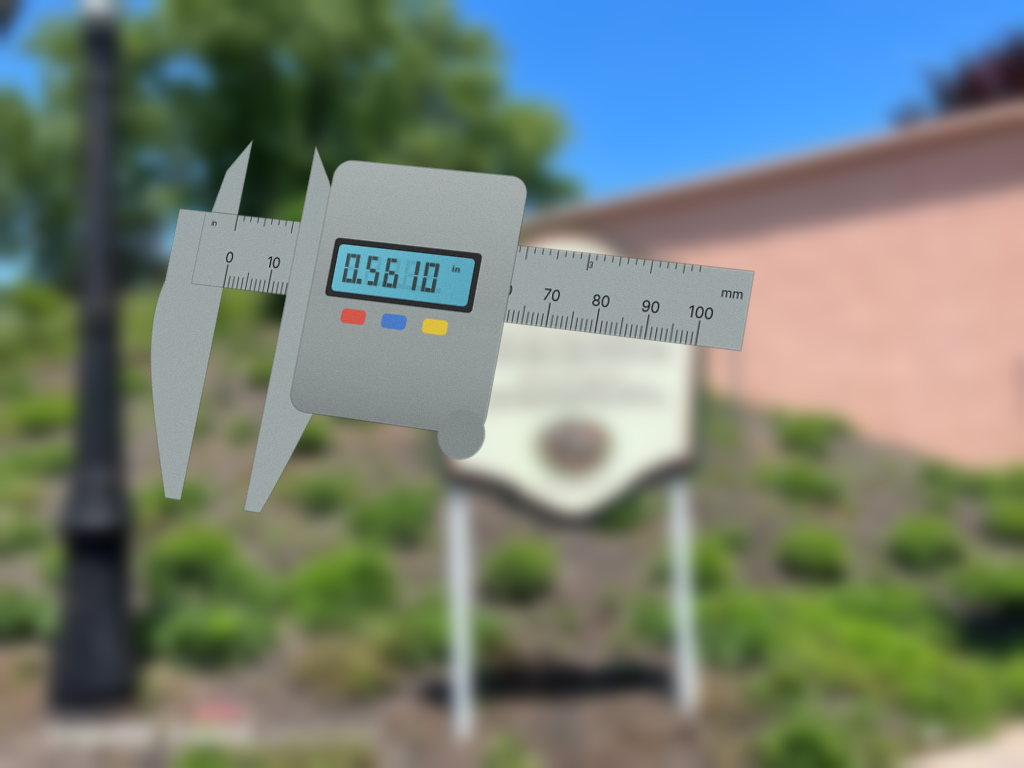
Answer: 0.5610 (in)
